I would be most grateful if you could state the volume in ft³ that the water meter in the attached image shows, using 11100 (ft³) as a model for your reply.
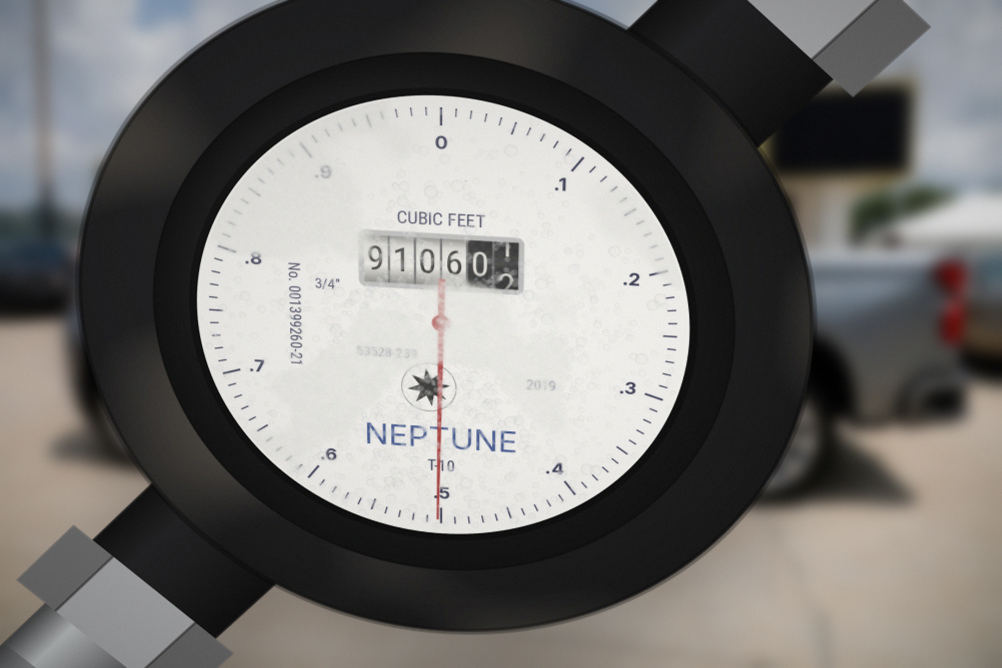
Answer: 910601.50 (ft³)
